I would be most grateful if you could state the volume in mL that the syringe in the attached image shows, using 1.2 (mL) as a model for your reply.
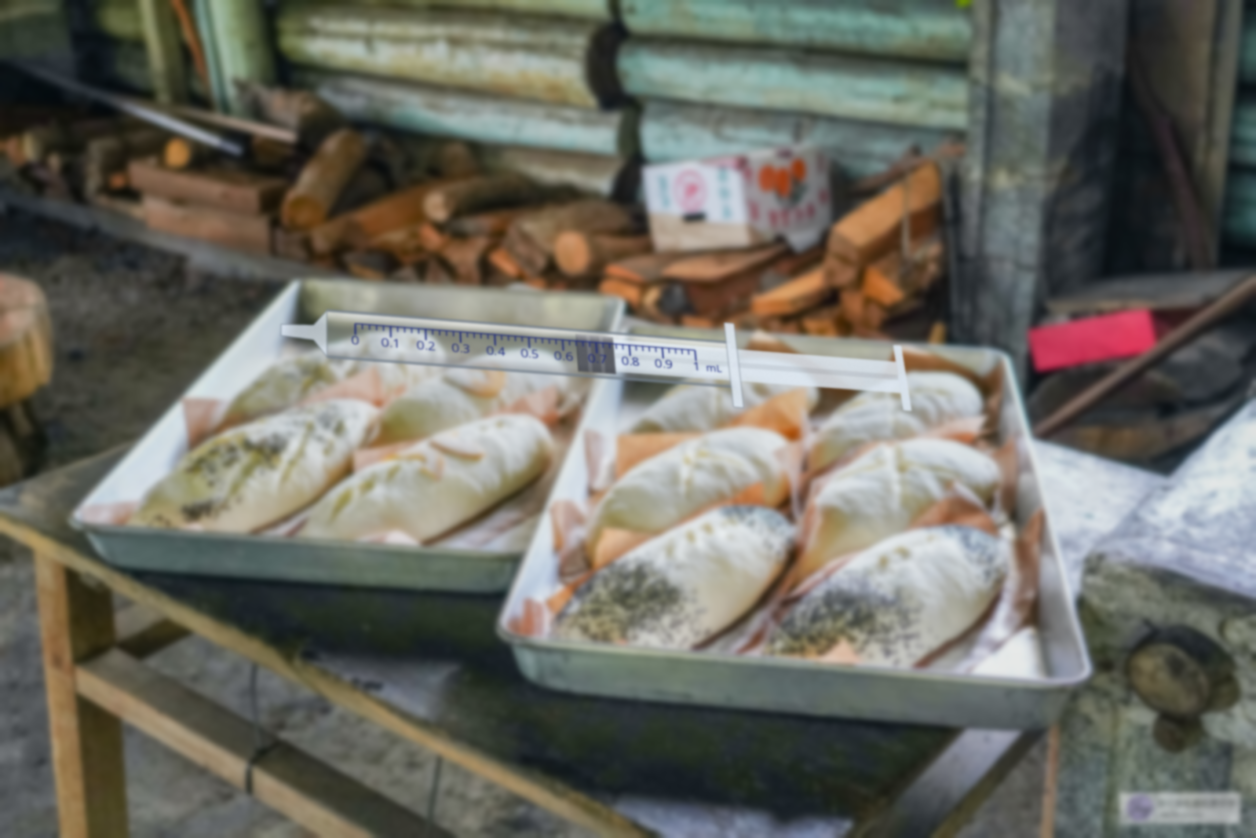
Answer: 0.64 (mL)
